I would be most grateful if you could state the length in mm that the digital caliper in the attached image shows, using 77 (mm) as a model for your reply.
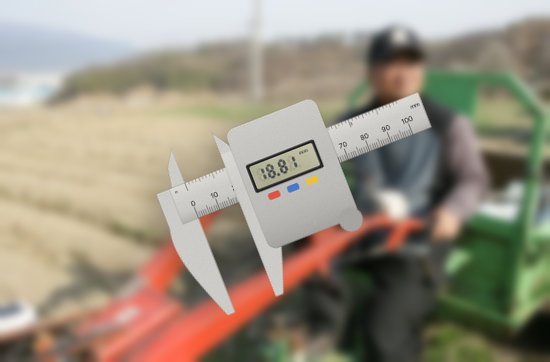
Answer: 18.81 (mm)
